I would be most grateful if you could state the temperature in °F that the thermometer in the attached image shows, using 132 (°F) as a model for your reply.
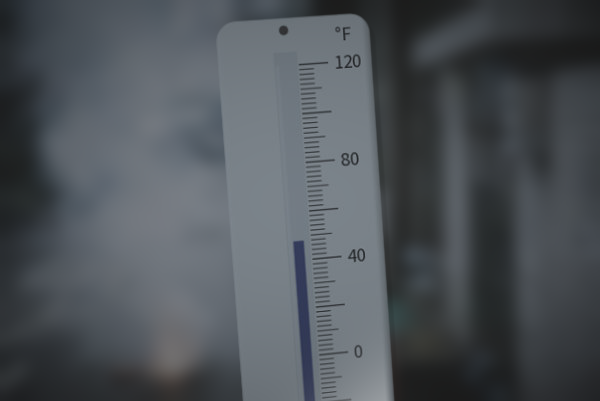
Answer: 48 (°F)
